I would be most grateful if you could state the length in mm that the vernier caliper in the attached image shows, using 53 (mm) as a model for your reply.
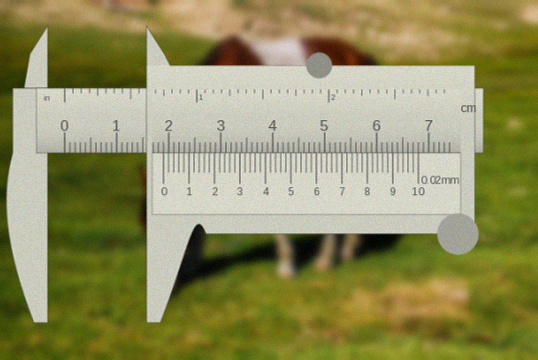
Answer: 19.0 (mm)
